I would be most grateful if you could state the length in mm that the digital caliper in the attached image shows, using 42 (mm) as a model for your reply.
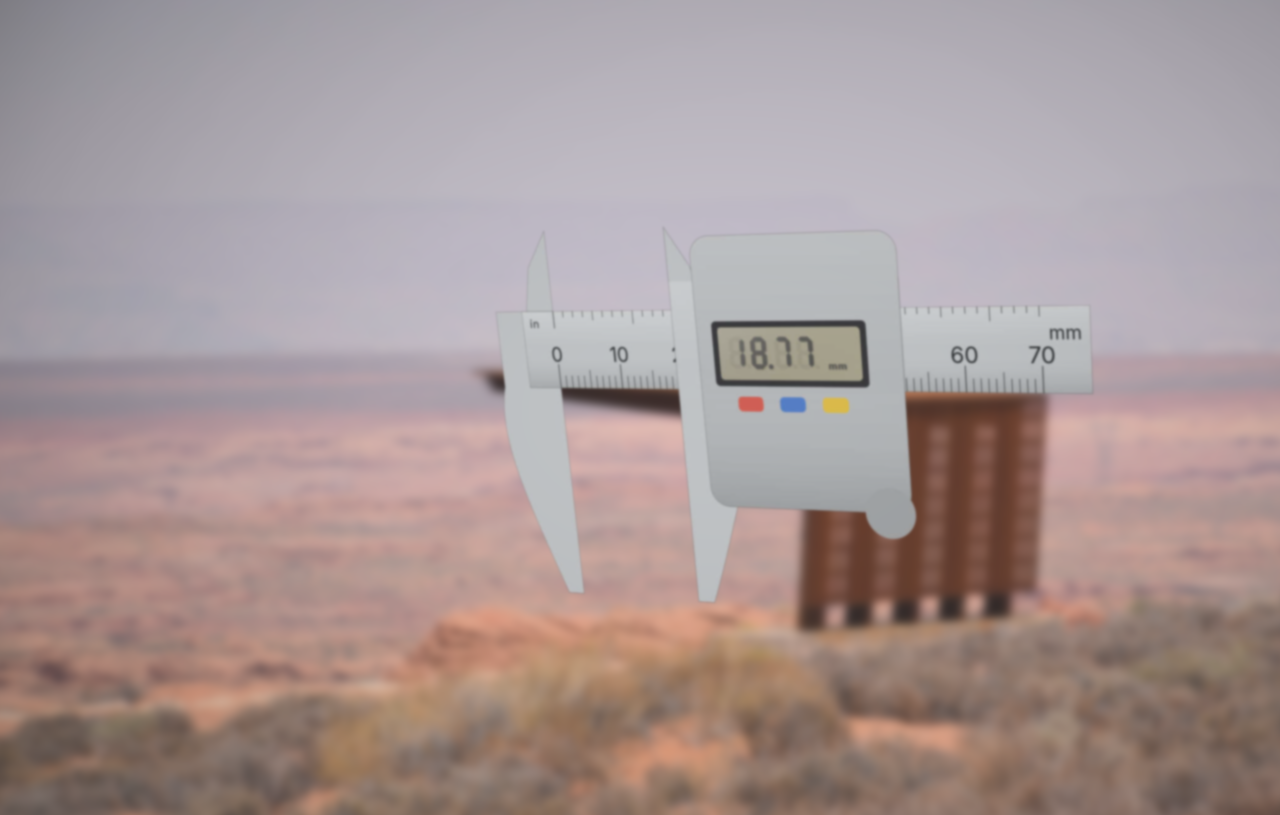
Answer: 18.77 (mm)
